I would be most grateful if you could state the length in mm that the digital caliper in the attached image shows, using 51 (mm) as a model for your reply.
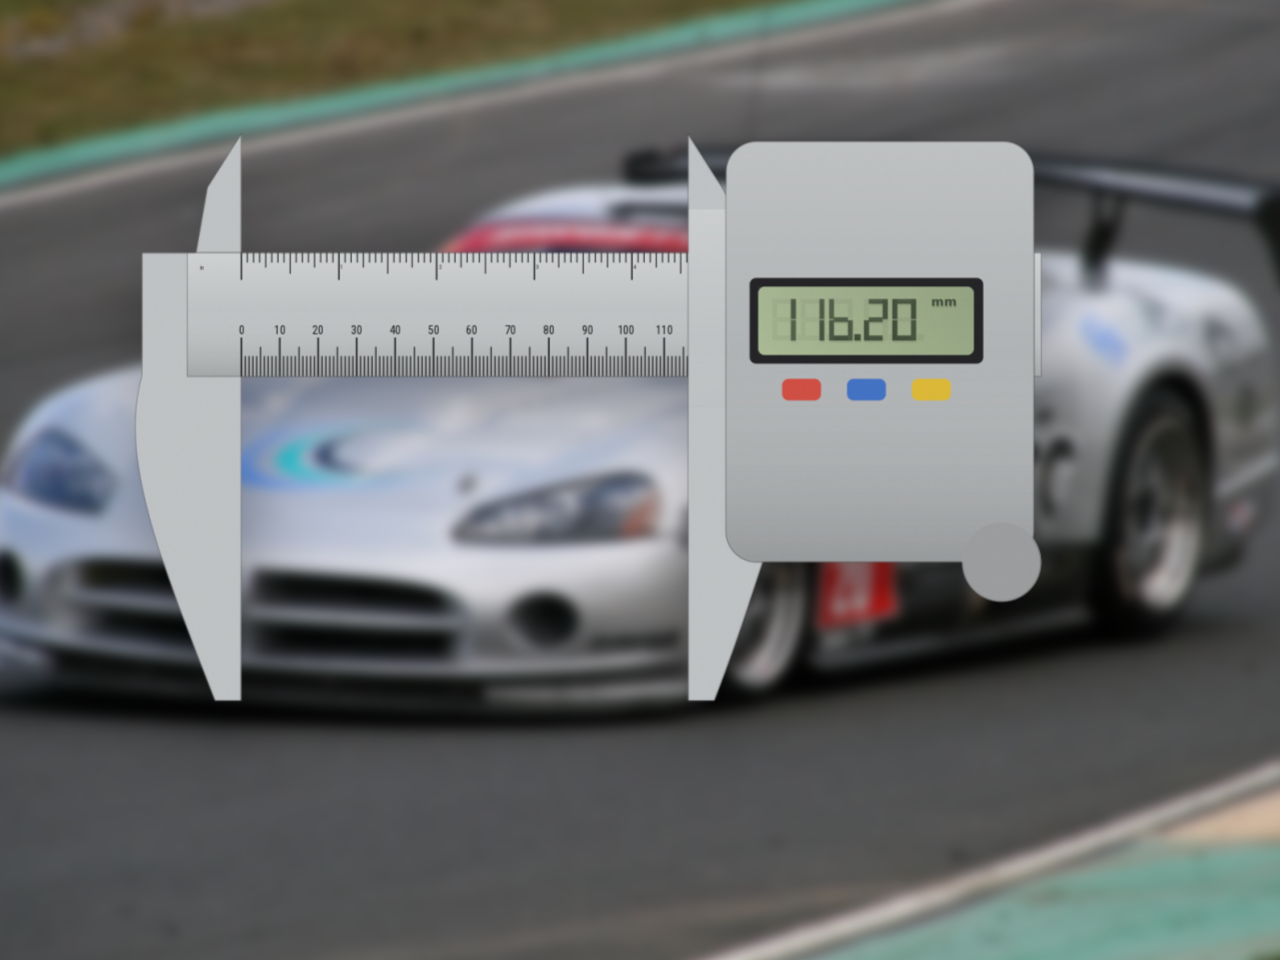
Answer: 116.20 (mm)
